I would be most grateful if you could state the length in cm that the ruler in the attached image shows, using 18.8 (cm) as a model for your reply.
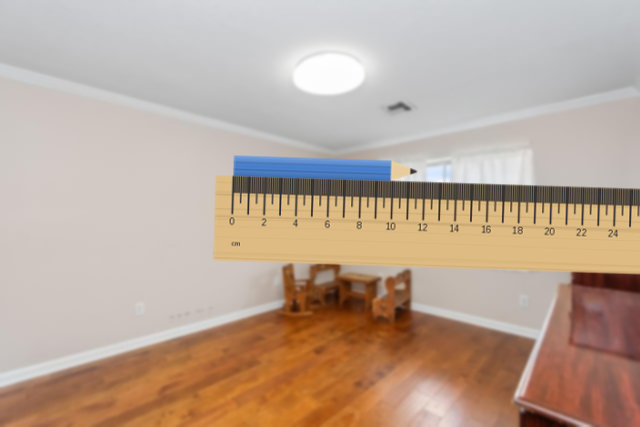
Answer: 11.5 (cm)
